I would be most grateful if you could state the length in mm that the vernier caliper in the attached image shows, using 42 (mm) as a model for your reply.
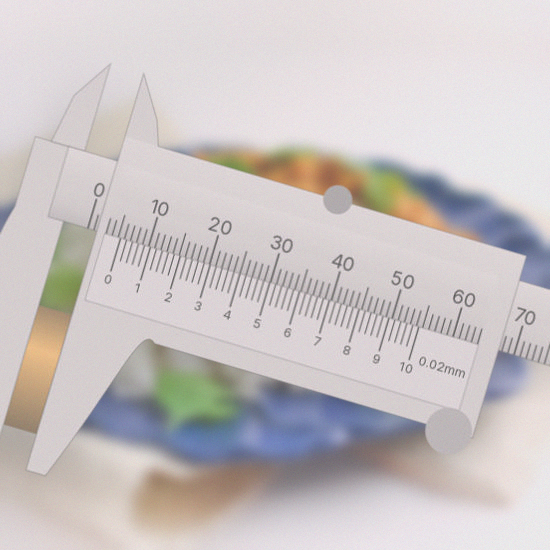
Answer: 5.4 (mm)
